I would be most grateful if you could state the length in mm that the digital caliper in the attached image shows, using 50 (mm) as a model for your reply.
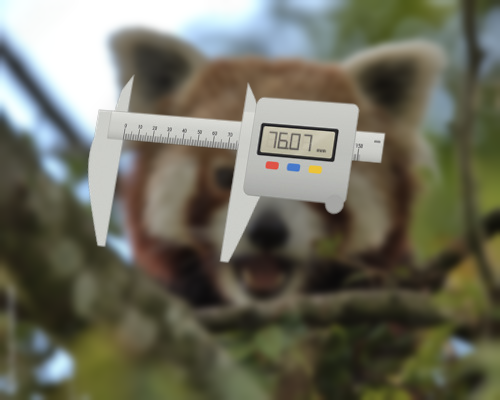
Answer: 76.07 (mm)
